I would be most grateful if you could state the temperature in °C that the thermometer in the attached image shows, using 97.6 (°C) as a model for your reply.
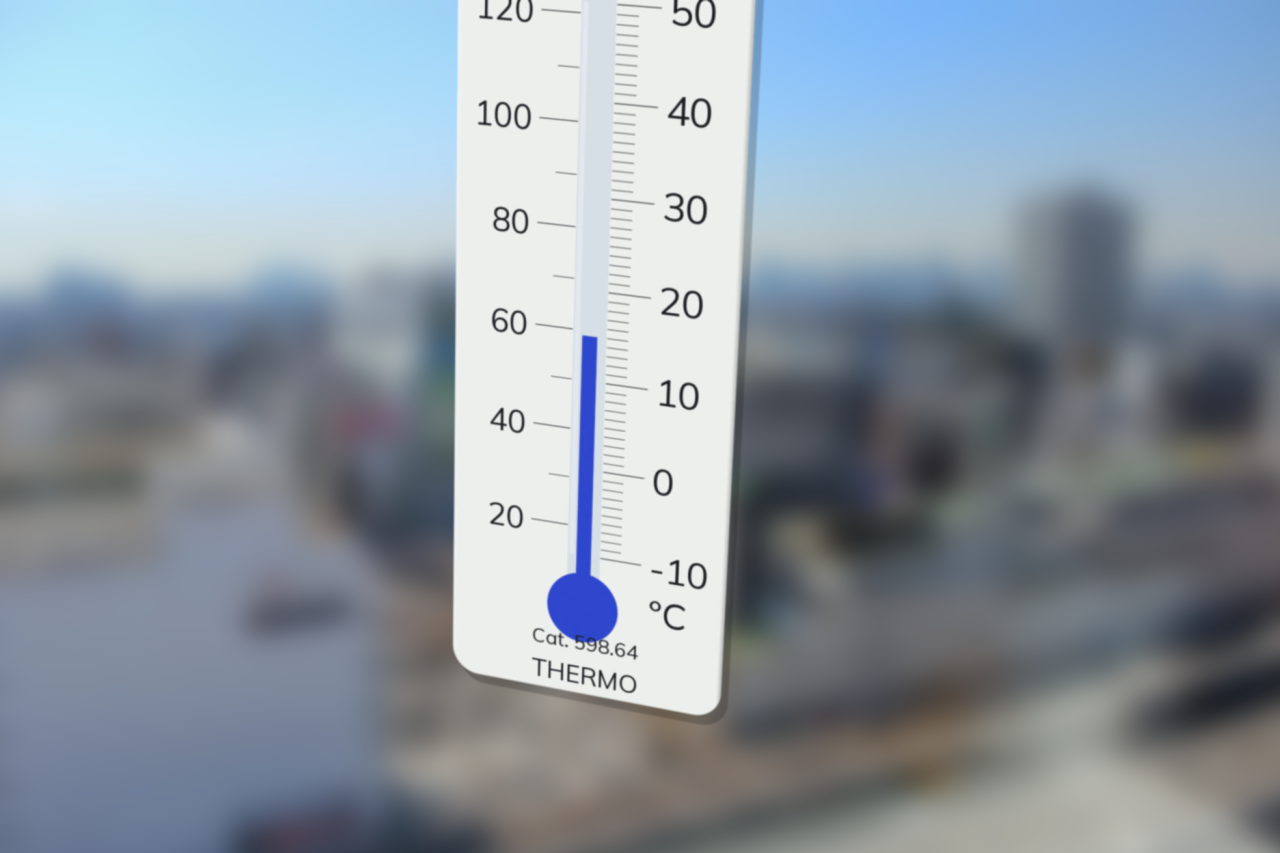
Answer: 15 (°C)
